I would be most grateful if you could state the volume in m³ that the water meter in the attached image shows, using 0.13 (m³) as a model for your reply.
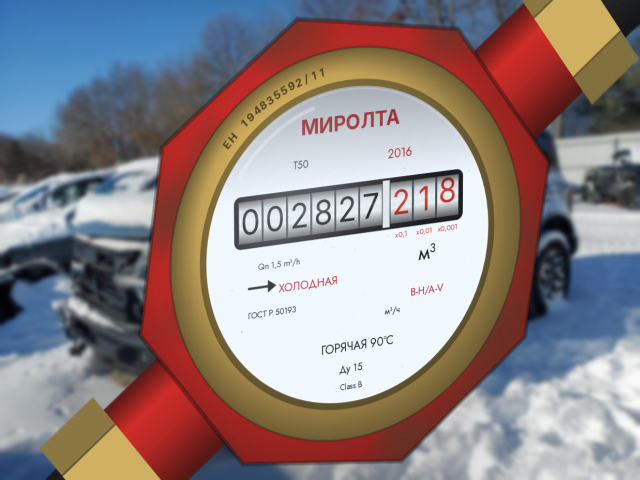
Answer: 2827.218 (m³)
